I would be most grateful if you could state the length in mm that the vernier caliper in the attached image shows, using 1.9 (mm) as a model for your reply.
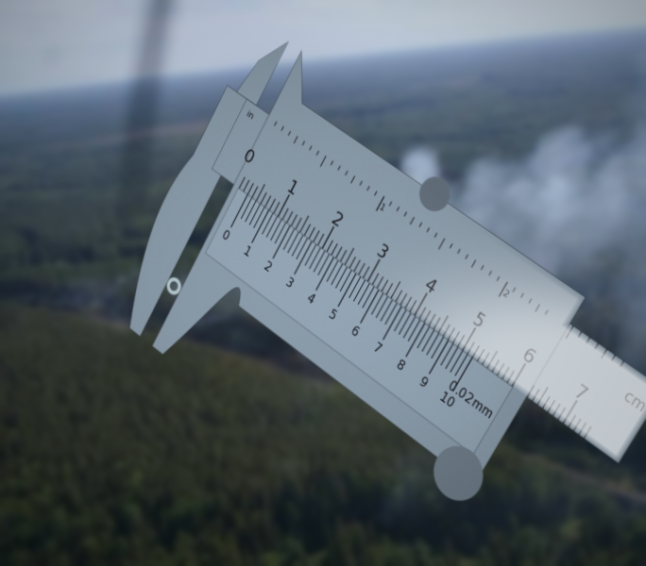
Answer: 3.0 (mm)
